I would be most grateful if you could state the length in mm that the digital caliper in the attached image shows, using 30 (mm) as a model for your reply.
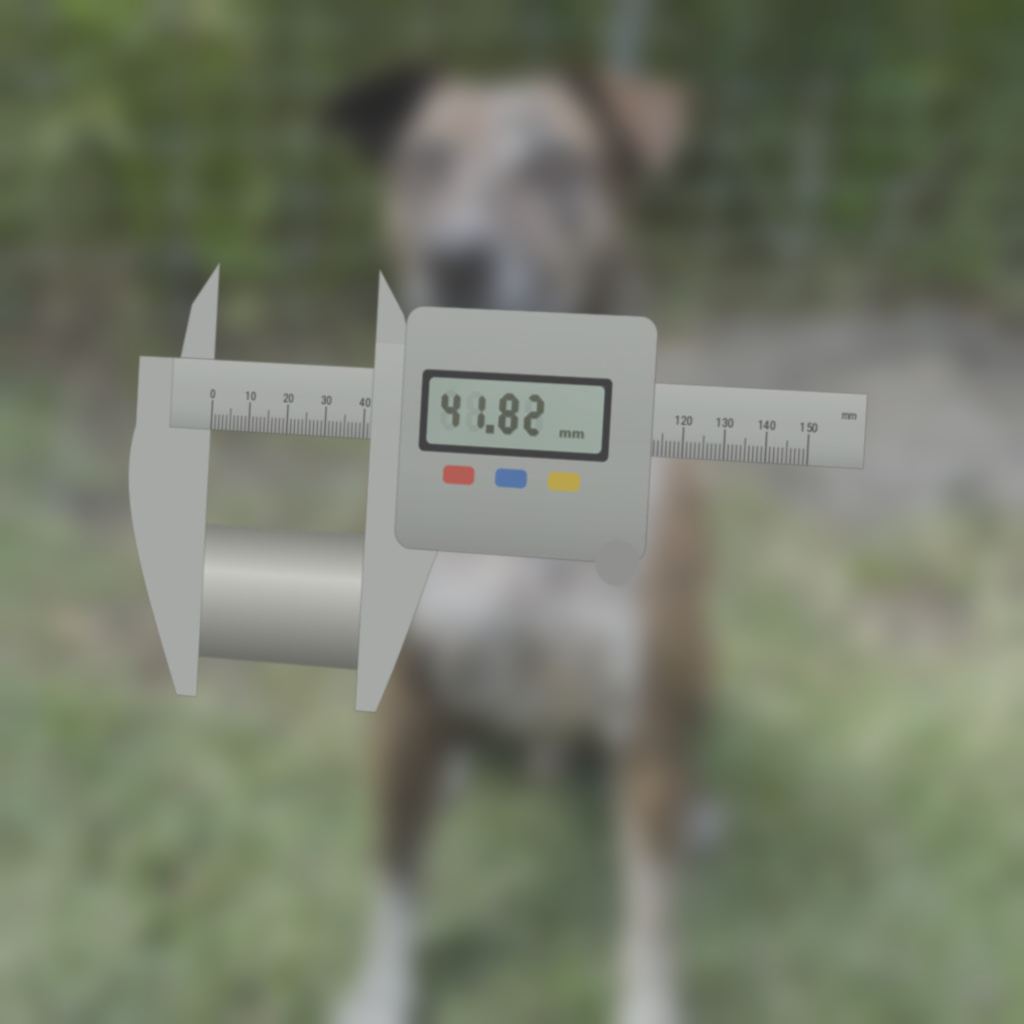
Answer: 41.82 (mm)
